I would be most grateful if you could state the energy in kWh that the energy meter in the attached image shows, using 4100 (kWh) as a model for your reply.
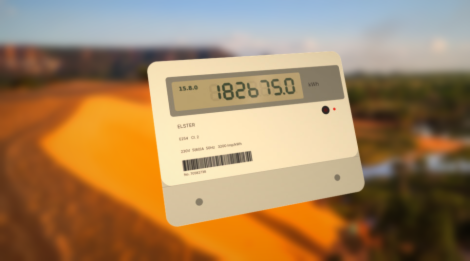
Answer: 182675.0 (kWh)
